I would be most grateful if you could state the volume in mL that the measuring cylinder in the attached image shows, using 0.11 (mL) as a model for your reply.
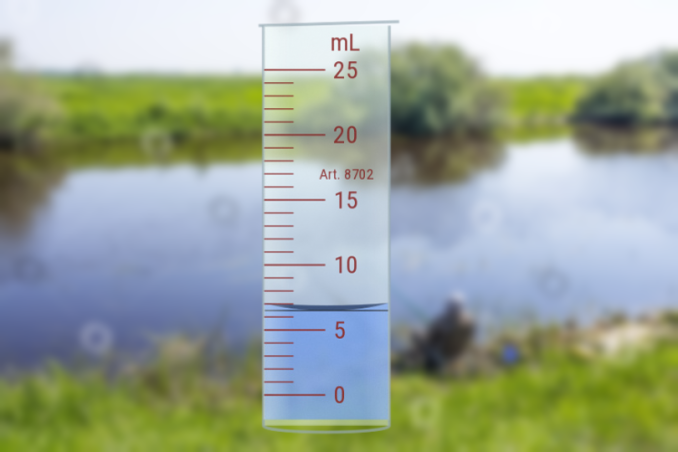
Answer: 6.5 (mL)
